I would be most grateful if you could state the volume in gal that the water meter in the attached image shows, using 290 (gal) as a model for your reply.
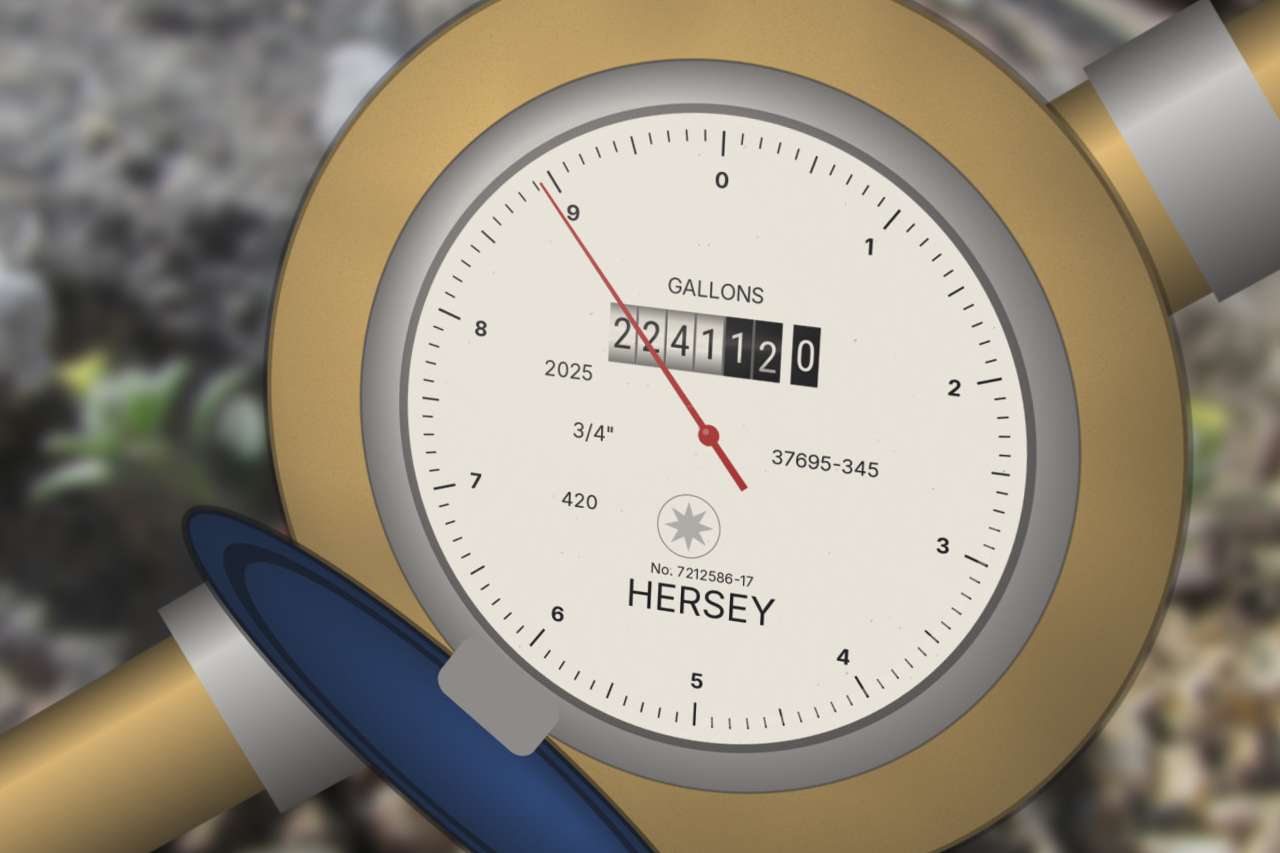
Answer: 2241118.9 (gal)
